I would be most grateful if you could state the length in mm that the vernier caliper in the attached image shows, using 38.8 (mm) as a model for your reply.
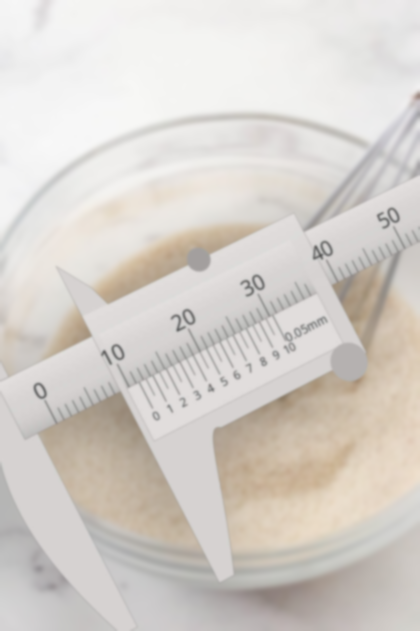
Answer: 11.4 (mm)
